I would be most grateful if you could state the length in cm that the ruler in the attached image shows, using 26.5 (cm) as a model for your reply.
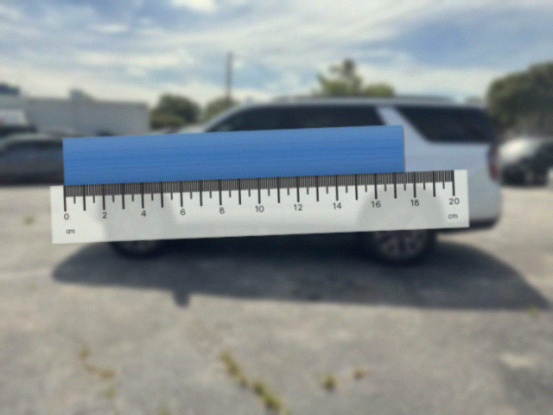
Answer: 17.5 (cm)
